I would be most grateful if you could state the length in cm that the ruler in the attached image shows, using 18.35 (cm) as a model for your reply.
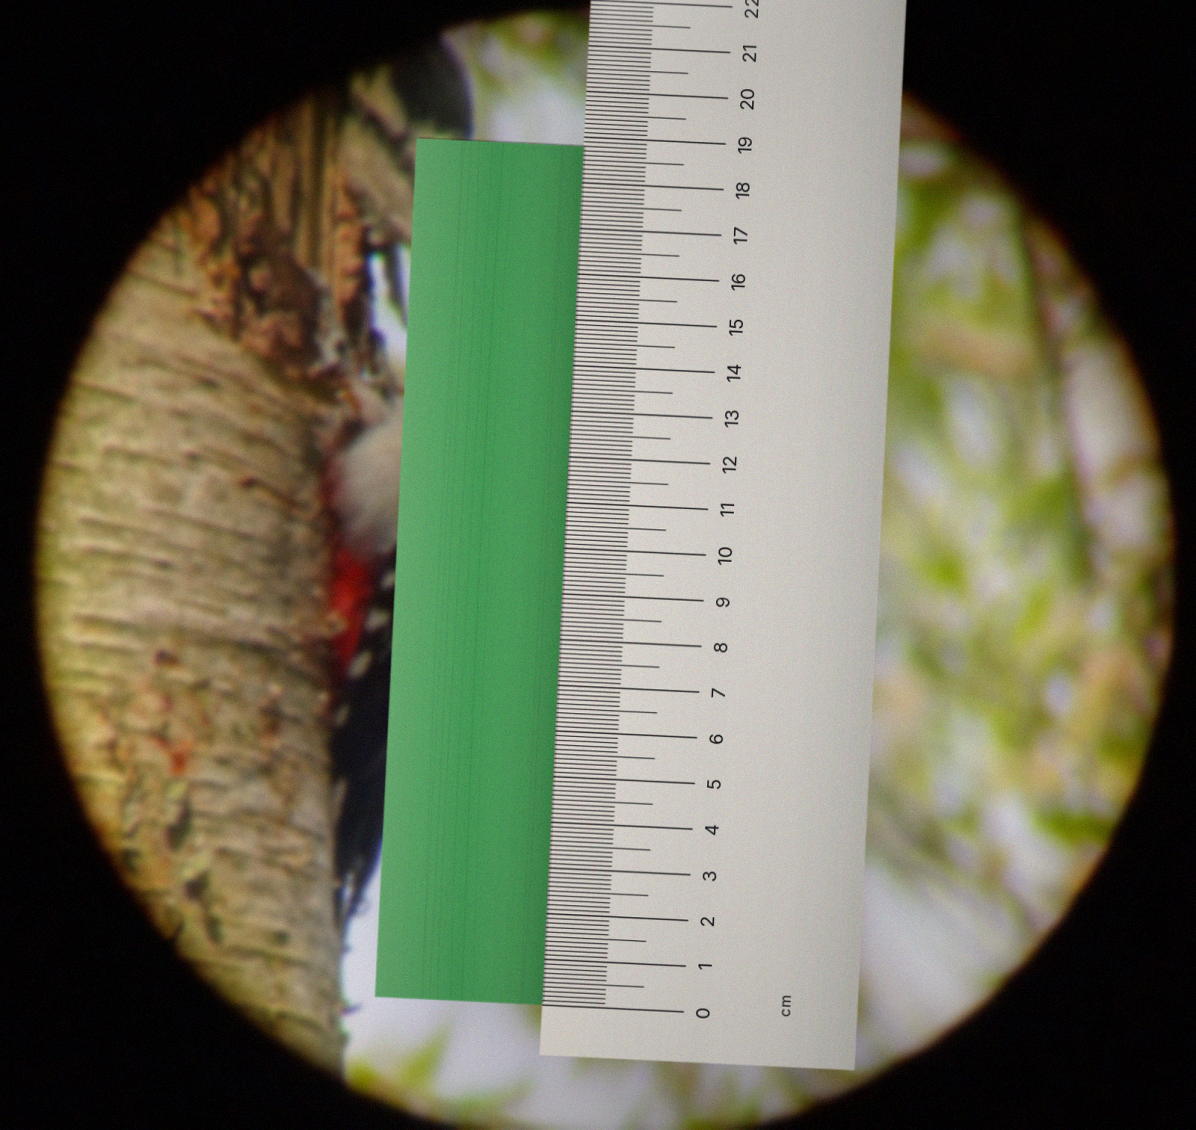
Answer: 18.8 (cm)
